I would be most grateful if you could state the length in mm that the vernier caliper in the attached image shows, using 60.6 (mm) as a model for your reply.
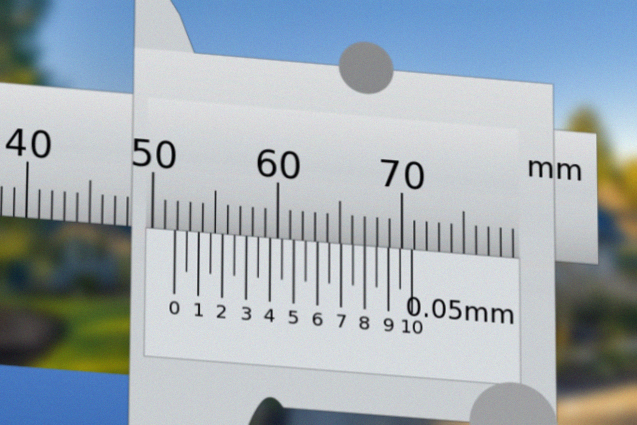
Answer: 51.8 (mm)
